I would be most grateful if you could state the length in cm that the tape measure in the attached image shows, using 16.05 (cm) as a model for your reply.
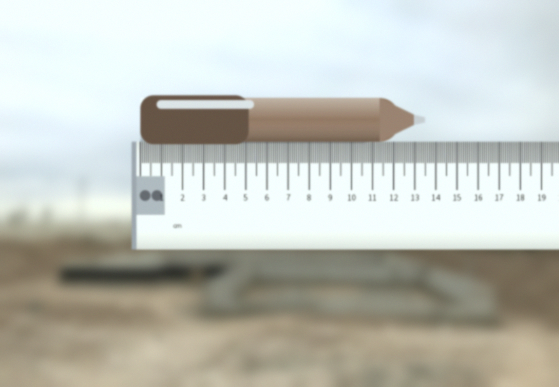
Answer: 13.5 (cm)
